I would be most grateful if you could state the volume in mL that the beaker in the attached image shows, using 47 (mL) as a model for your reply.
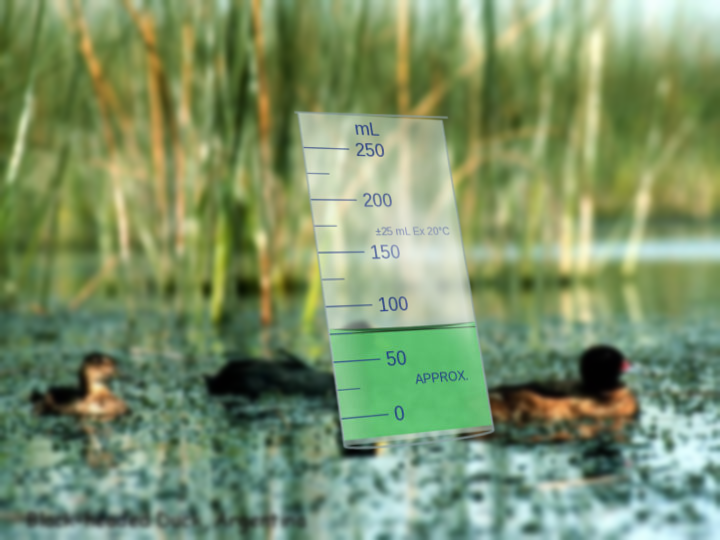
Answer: 75 (mL)
